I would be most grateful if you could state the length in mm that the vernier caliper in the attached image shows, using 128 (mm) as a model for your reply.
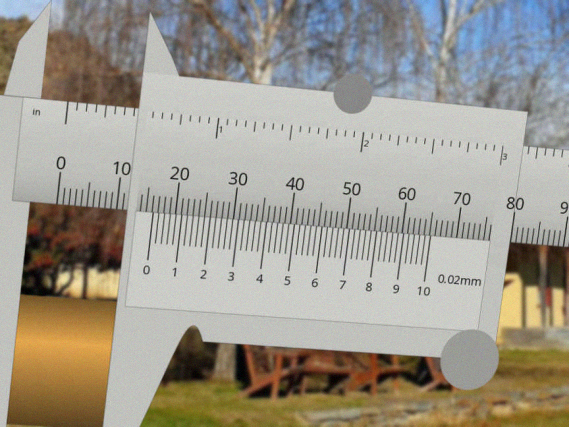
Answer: 16.2 (mm)
